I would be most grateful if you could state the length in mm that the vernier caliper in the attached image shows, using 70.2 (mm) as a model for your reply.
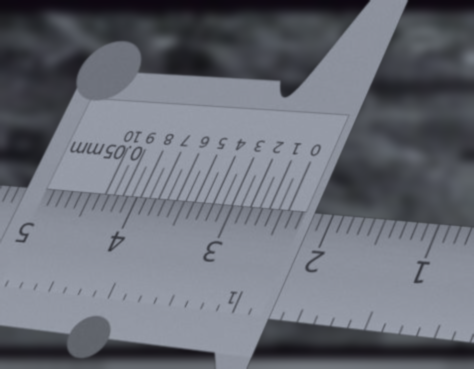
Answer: 24.4 (mm)
